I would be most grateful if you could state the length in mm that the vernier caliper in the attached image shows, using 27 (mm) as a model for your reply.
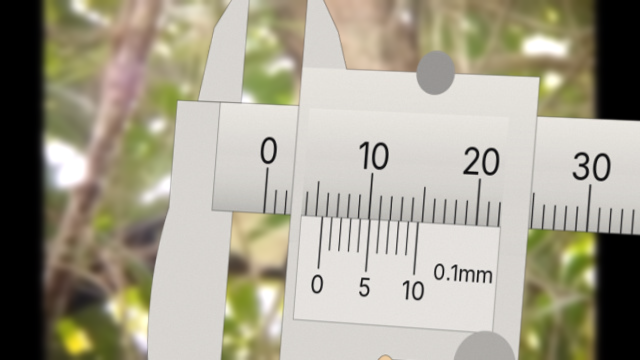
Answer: 5.6 (mm)
